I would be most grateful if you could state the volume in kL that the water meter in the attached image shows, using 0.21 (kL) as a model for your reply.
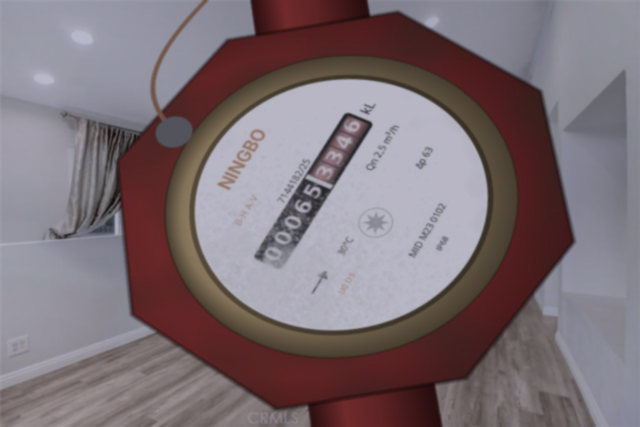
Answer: 65.3346 (kL)
